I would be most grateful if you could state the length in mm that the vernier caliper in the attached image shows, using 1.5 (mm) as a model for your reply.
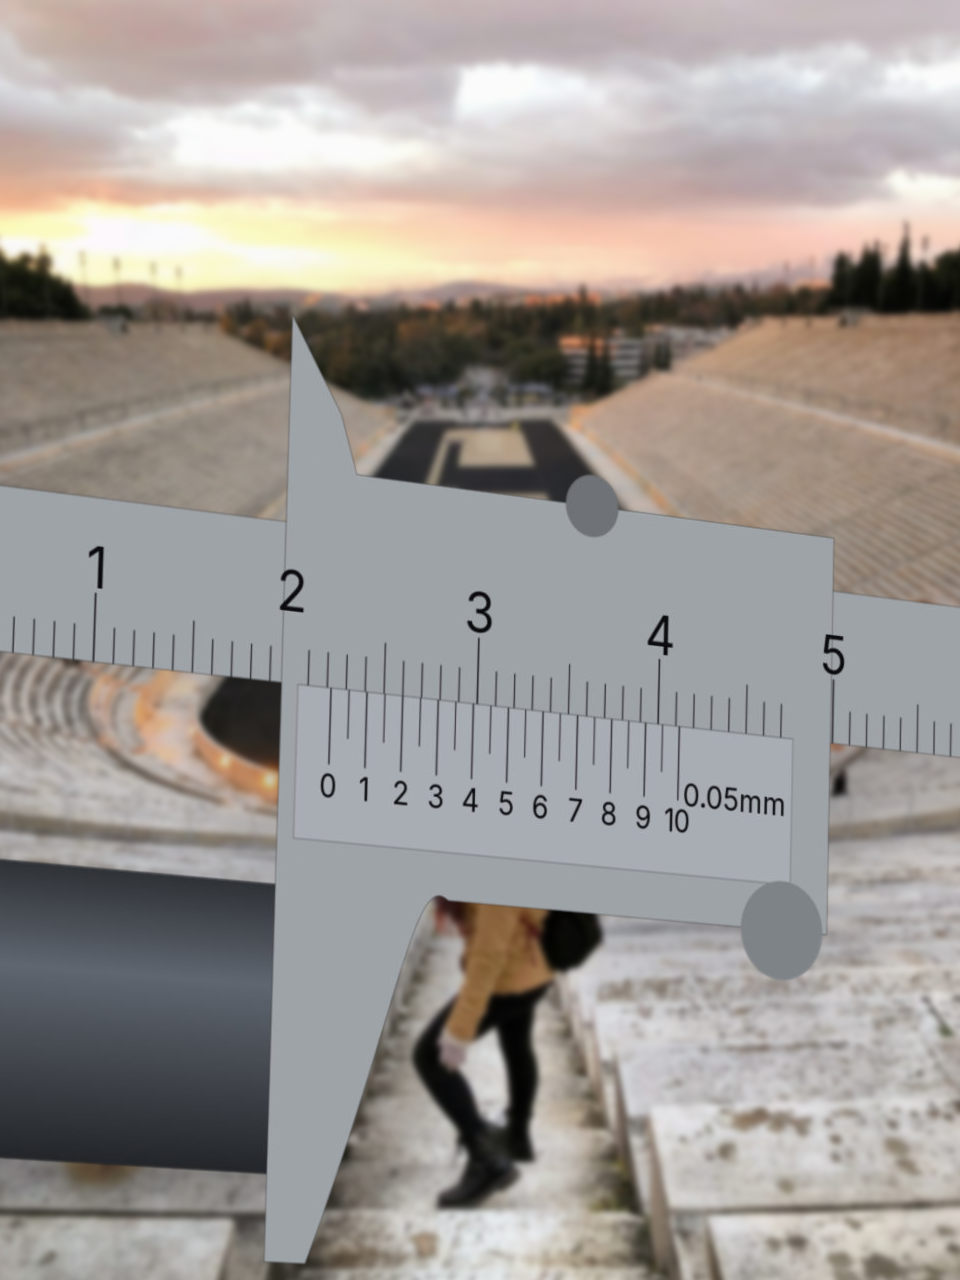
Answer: 22.2 (mm)
